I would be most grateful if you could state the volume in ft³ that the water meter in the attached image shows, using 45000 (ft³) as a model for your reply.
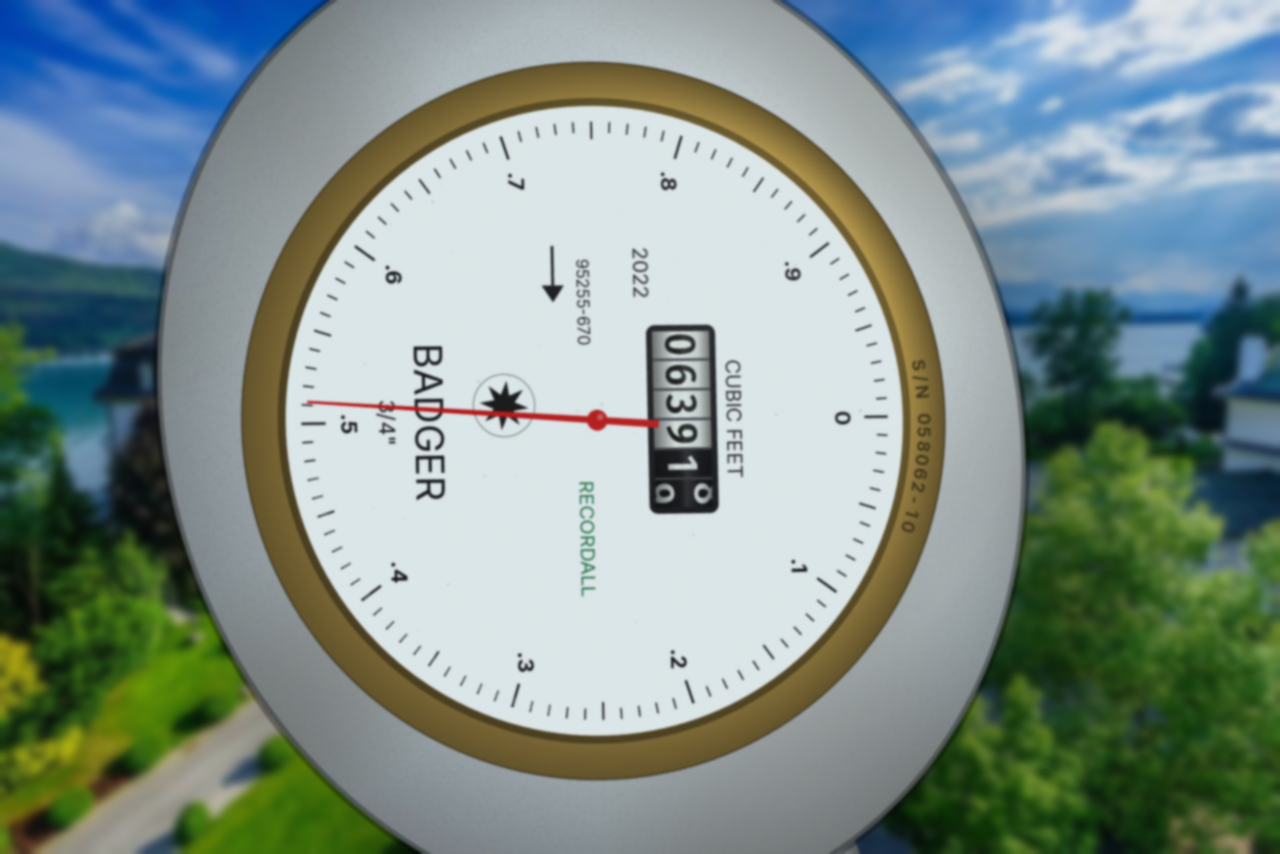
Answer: 63918.51 (ft³)
